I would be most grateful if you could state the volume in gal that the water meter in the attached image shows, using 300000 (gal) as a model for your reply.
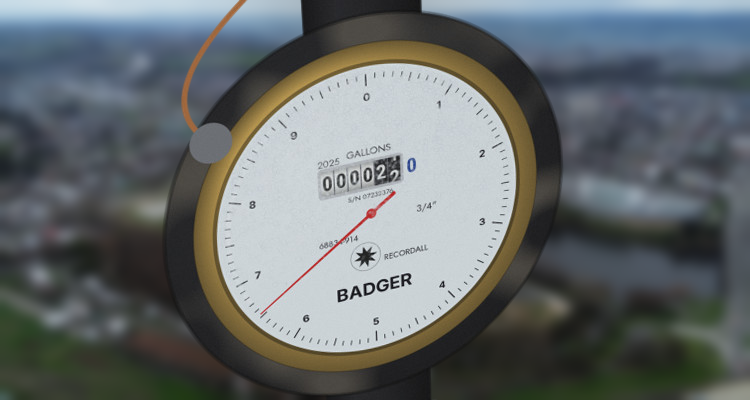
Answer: 216.5 (gal)
